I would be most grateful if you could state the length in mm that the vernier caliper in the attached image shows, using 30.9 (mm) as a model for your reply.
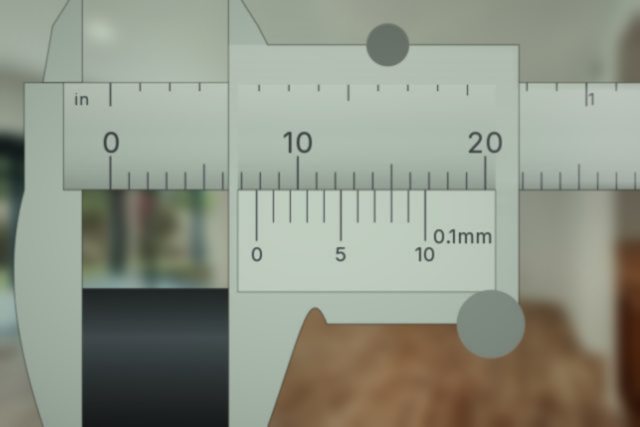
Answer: 7.8 (mm)
